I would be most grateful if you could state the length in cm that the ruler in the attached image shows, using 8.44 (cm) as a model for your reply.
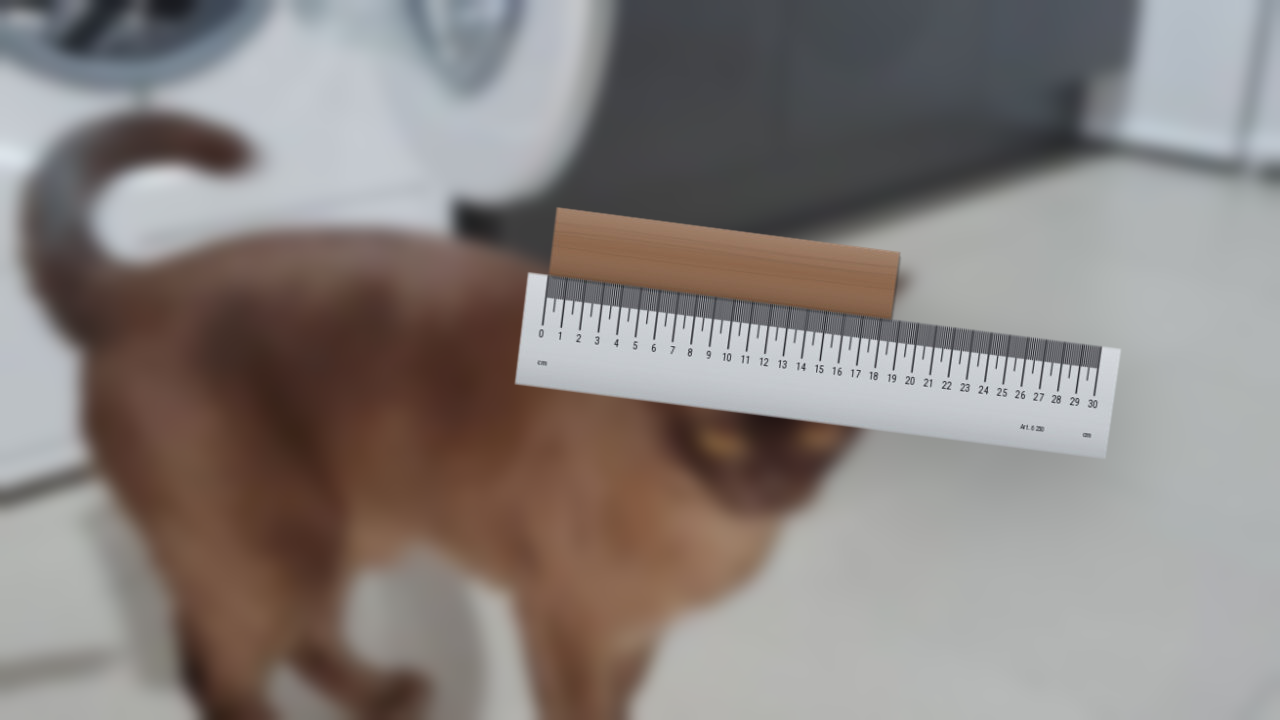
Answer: 18.5 (cm)
